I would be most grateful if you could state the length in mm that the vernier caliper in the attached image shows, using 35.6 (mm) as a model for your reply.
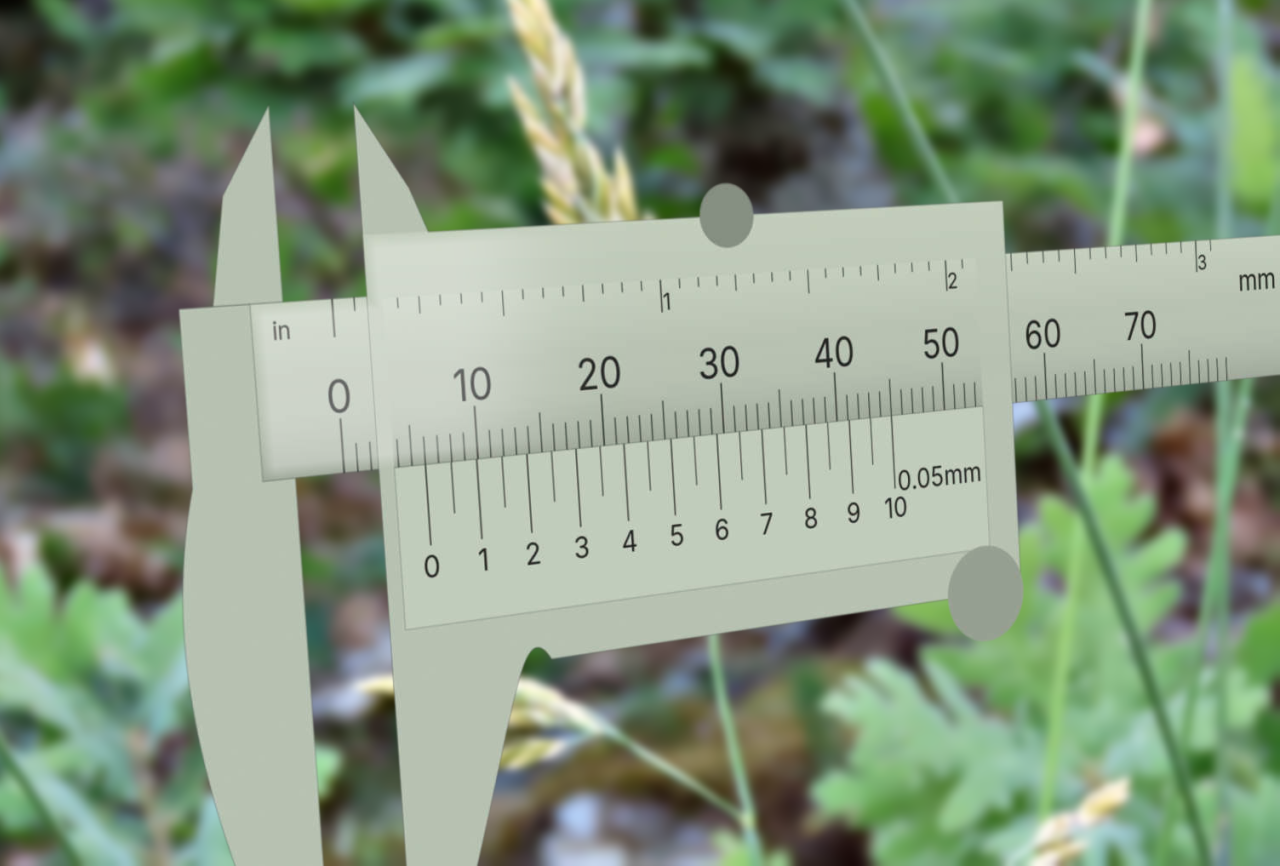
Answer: 6.0 (mm)
